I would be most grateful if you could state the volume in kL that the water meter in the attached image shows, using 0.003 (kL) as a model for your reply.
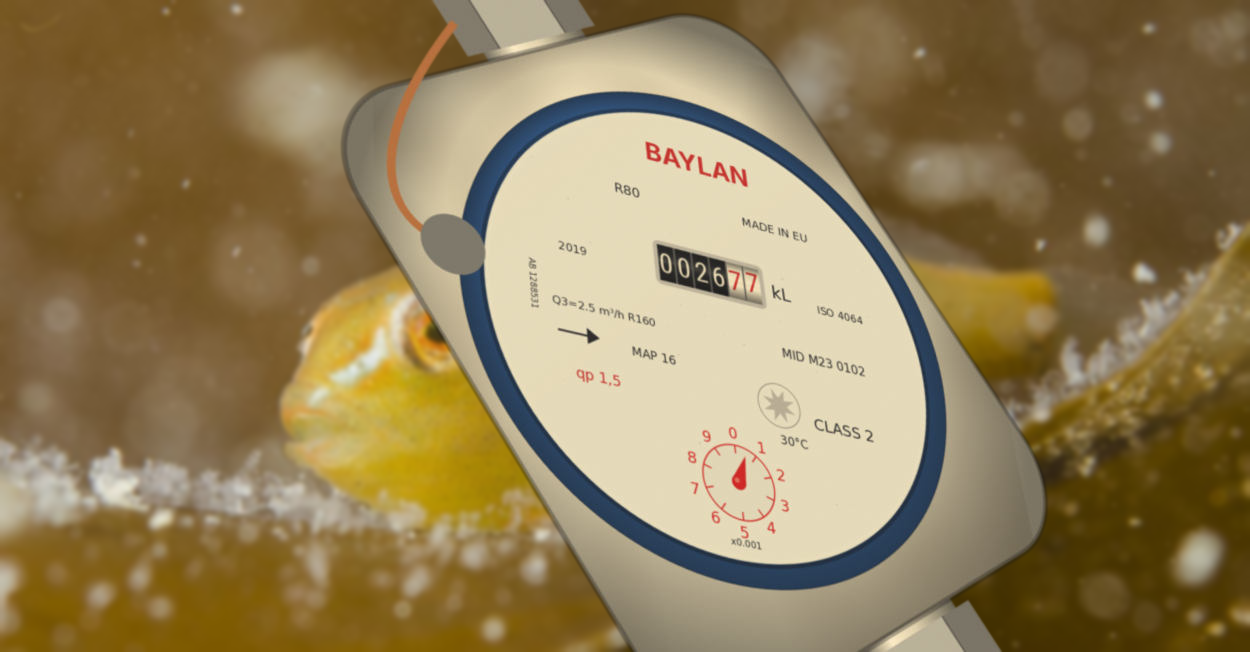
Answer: 26.770 (kL)
